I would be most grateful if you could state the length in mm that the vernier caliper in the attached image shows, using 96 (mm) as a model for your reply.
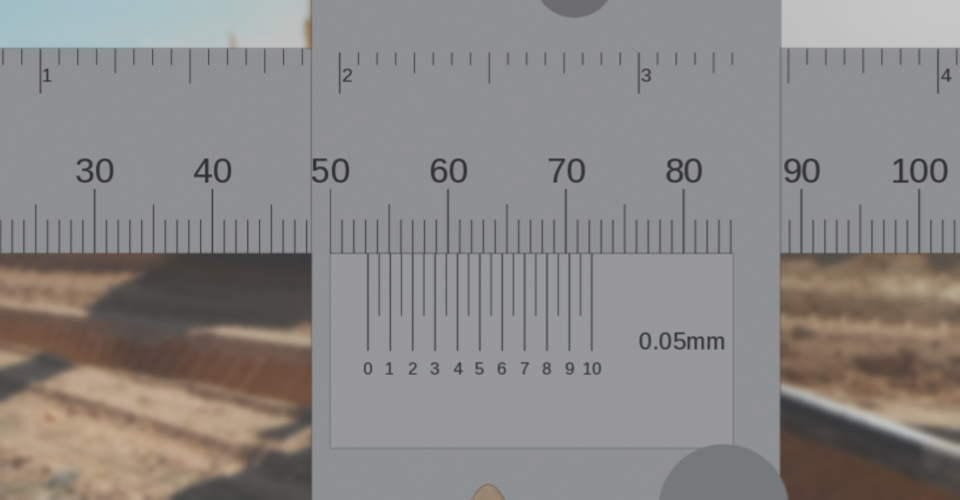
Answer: 53.2 (mm)
